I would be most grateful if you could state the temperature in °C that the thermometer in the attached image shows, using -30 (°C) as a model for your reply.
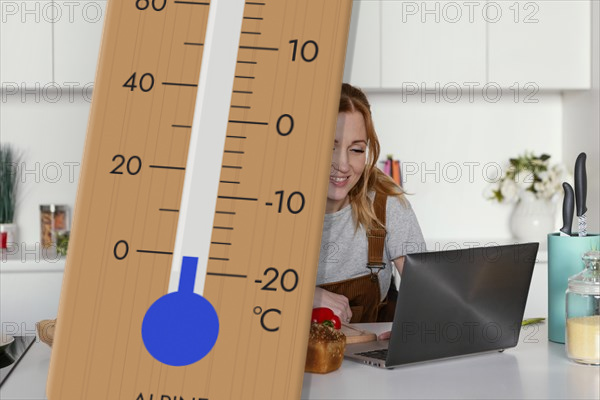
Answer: -18 (°C)
